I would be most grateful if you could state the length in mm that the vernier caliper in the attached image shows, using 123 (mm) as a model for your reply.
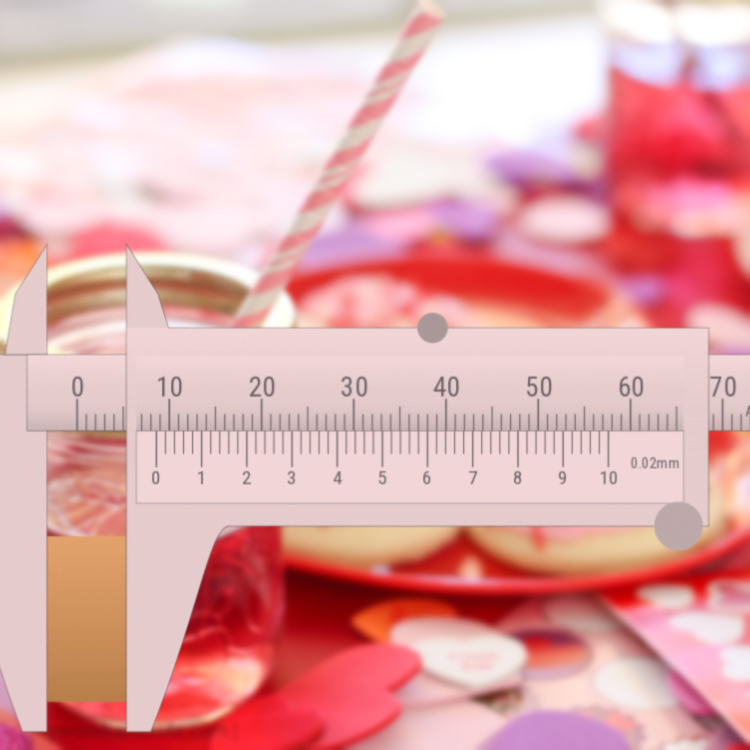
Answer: 8.6 (mm)
